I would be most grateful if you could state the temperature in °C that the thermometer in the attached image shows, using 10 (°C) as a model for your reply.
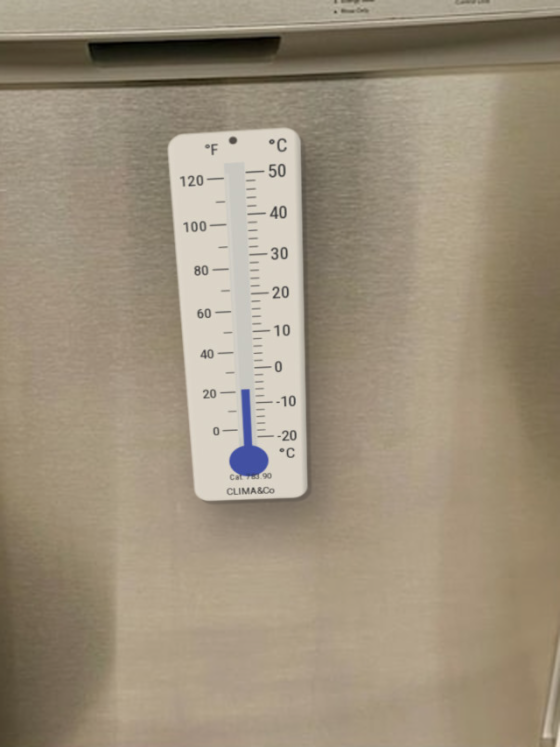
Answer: -6 (°C)
